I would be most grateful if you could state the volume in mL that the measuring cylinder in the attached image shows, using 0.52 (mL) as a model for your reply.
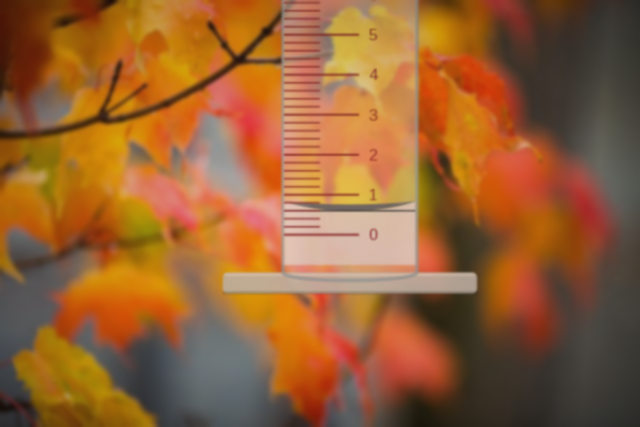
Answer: 0.6 (mL)
